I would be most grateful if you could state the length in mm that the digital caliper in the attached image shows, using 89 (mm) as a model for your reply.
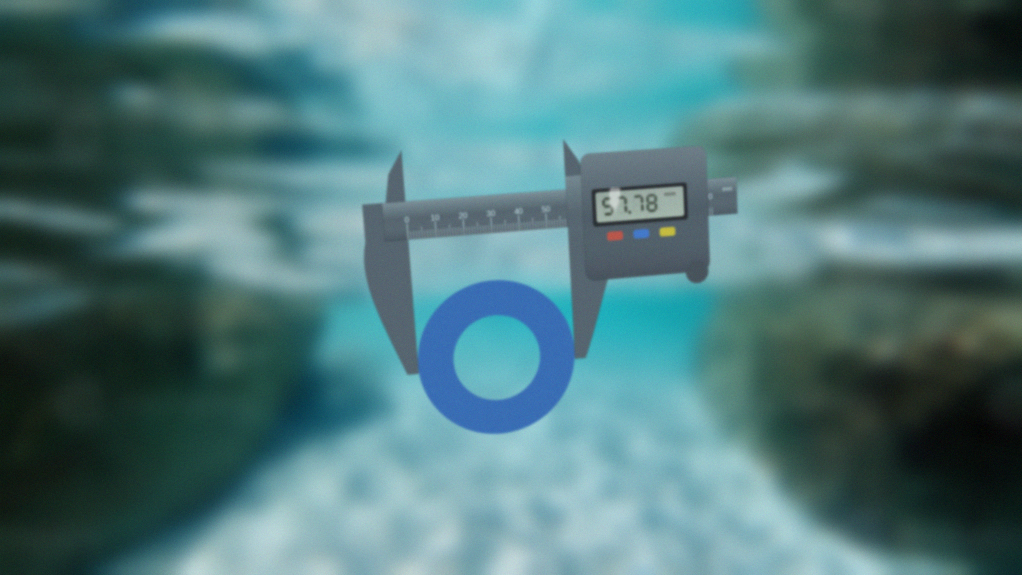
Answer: 57.78 (mm)
